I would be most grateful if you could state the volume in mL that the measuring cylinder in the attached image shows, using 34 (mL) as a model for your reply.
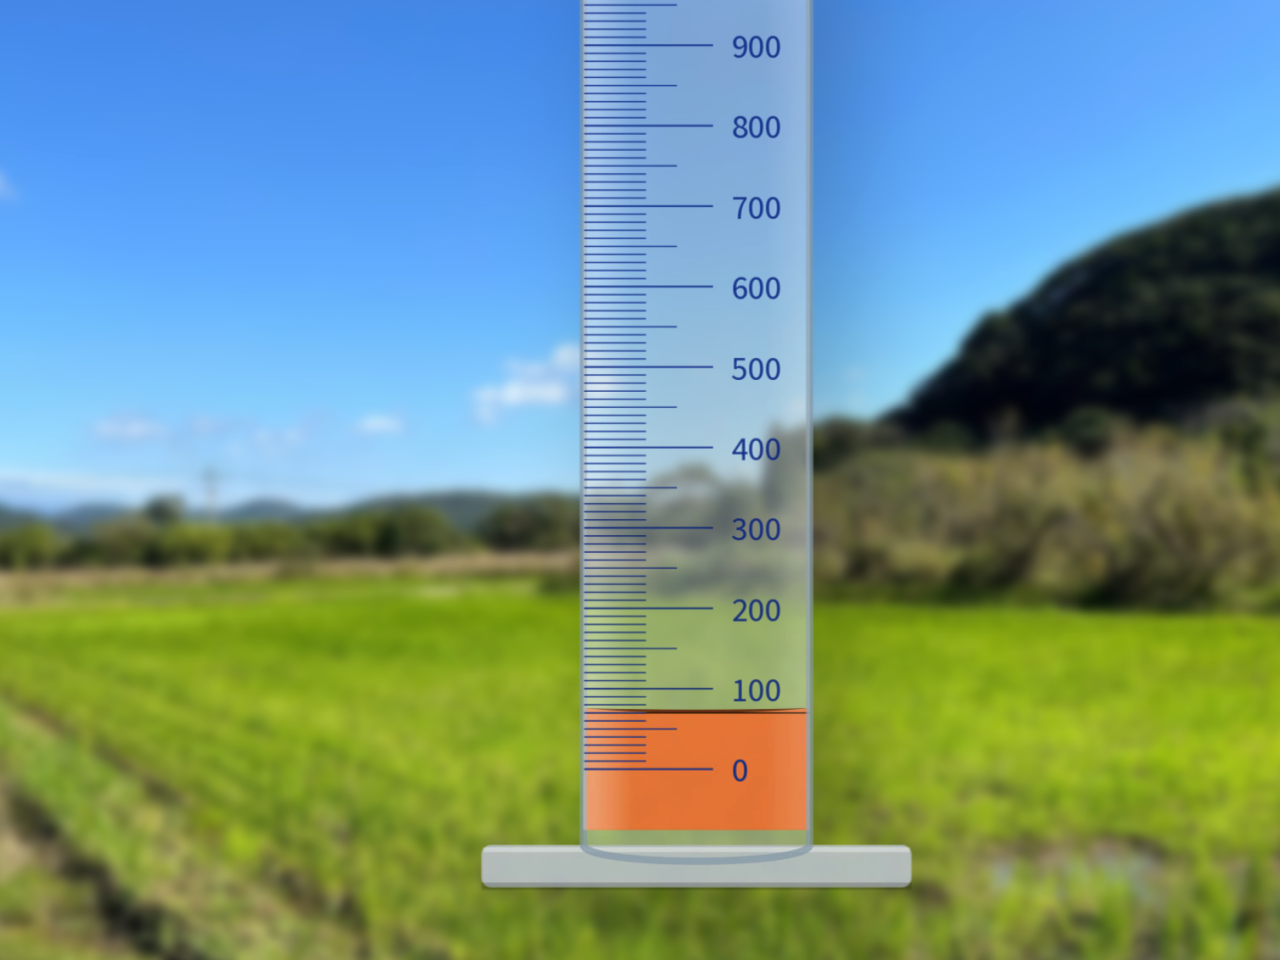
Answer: 70 (mL)
